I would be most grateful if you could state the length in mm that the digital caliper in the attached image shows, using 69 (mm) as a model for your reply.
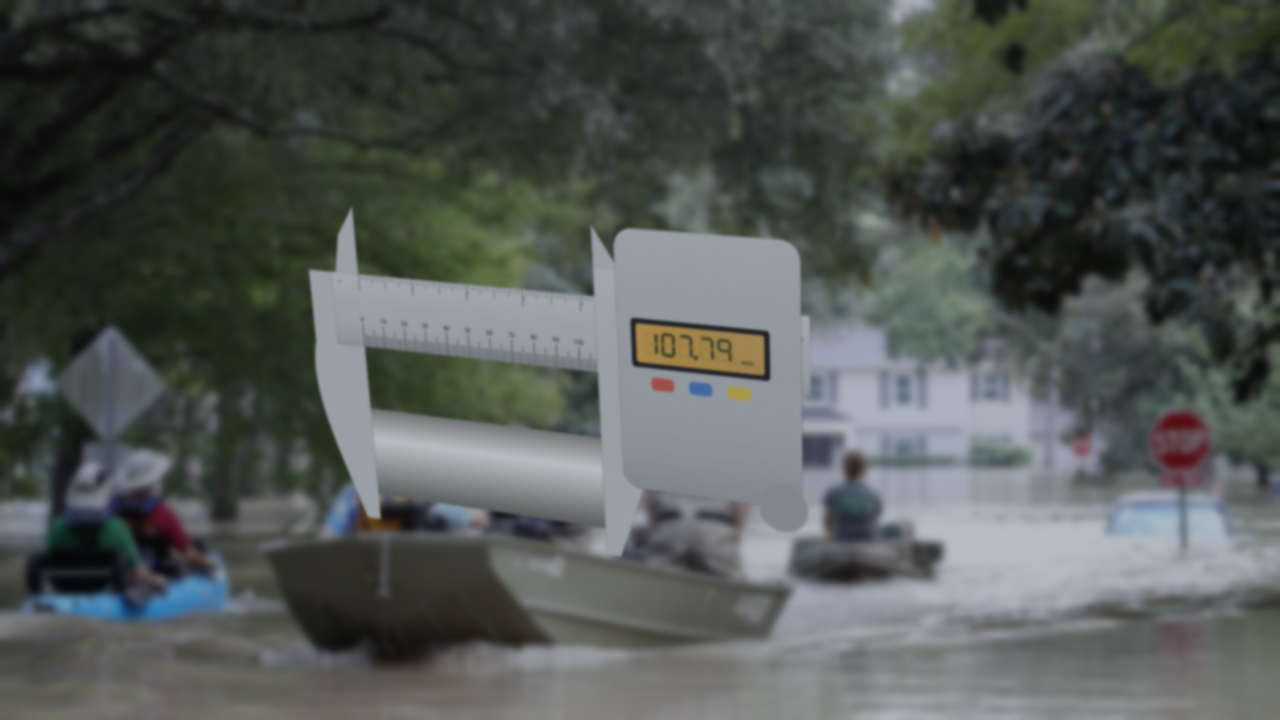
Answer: 107.79 (mm)
